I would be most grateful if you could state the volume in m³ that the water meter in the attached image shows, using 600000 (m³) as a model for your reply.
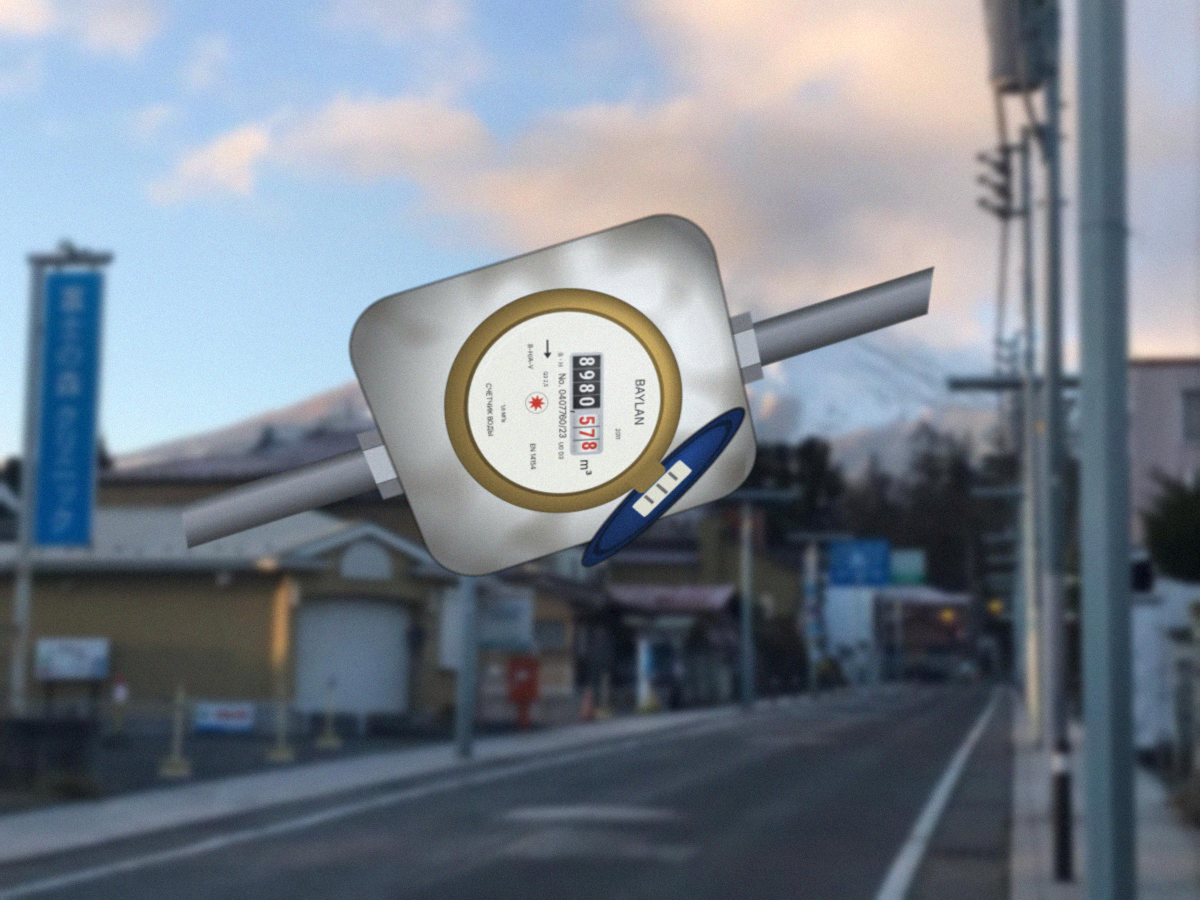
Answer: 8980.578 (m³)
